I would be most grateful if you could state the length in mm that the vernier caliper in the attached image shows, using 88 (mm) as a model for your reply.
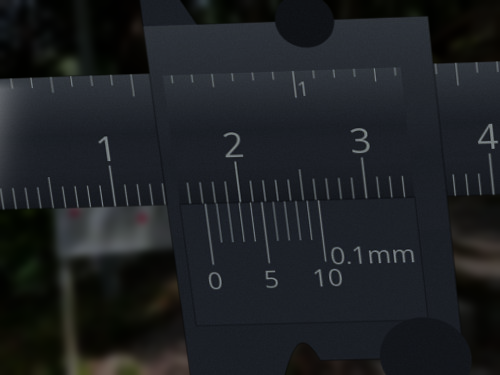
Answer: 17.2 (mm)
